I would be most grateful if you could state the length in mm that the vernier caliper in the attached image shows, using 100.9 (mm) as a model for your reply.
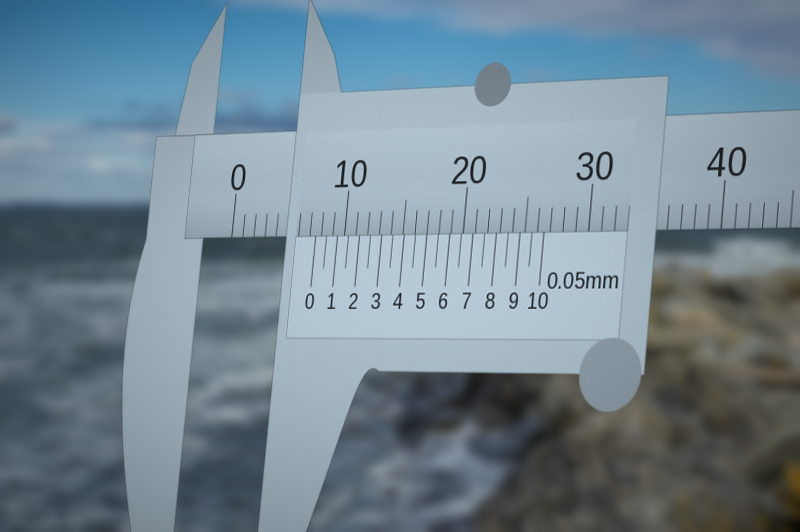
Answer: 7.5 (mm)
